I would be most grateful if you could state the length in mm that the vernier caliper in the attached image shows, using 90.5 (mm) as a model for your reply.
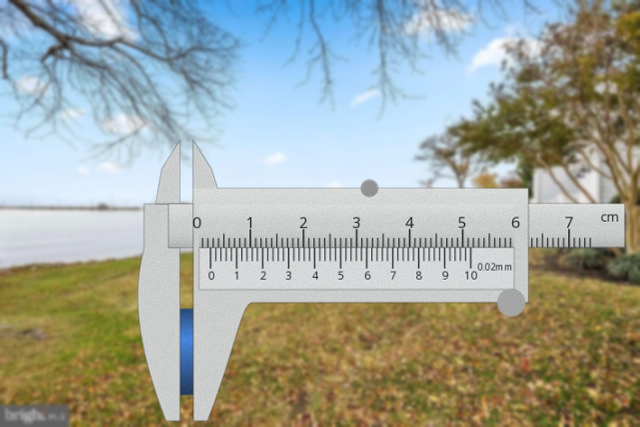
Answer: 2.5 (mm)
